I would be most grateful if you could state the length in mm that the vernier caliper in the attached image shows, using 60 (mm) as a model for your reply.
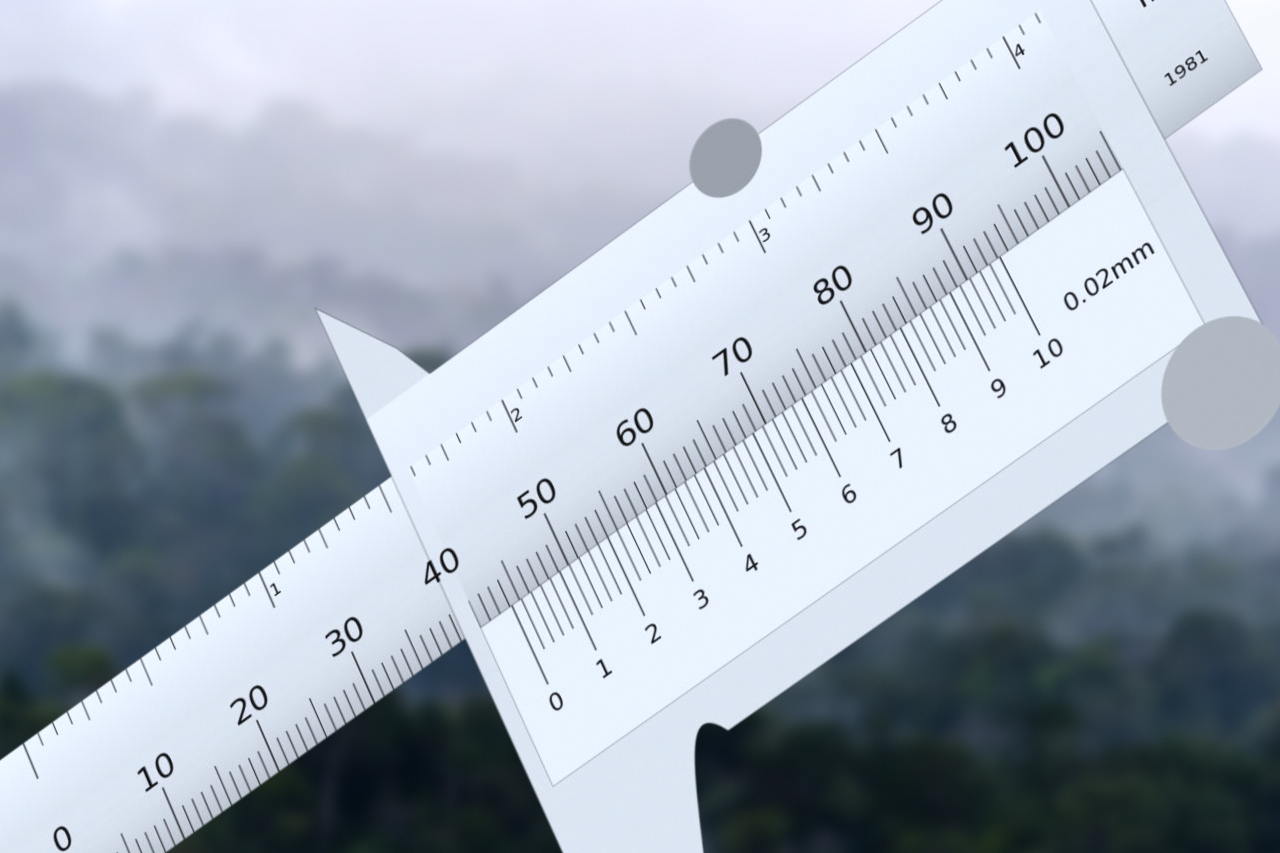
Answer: 44.2 (mm)
